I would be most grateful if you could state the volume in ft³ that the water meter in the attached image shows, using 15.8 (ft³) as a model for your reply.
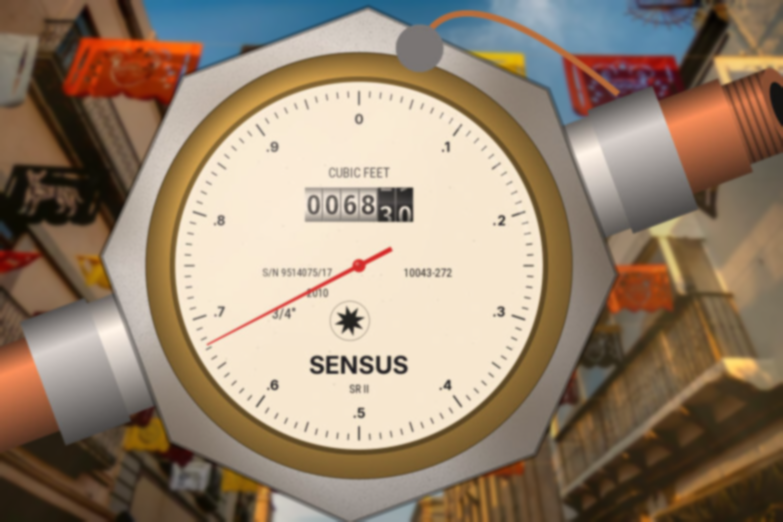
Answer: 6829.67 (ft³)
